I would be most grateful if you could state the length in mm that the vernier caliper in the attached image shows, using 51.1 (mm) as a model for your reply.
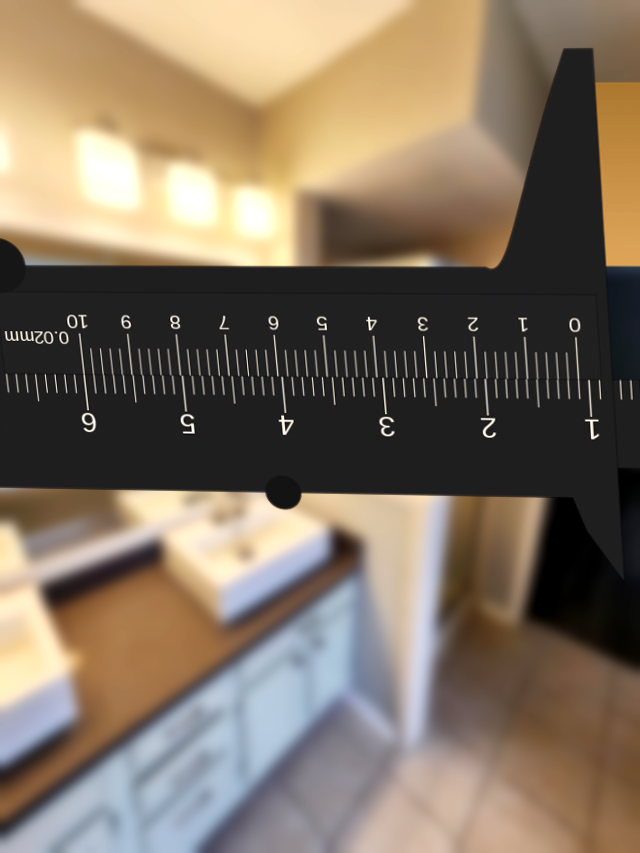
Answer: 11.0 (mm)
